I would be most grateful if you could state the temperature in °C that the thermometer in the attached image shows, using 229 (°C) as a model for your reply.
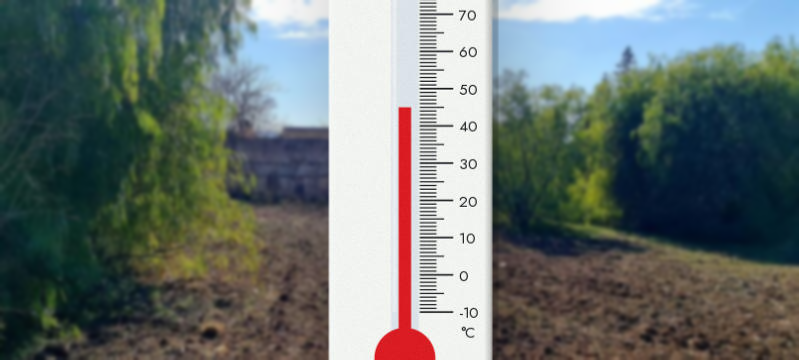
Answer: 45 (°C)
